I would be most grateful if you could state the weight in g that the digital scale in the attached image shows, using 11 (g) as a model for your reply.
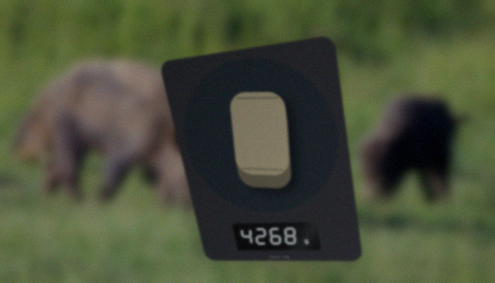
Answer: 4268 (g)
